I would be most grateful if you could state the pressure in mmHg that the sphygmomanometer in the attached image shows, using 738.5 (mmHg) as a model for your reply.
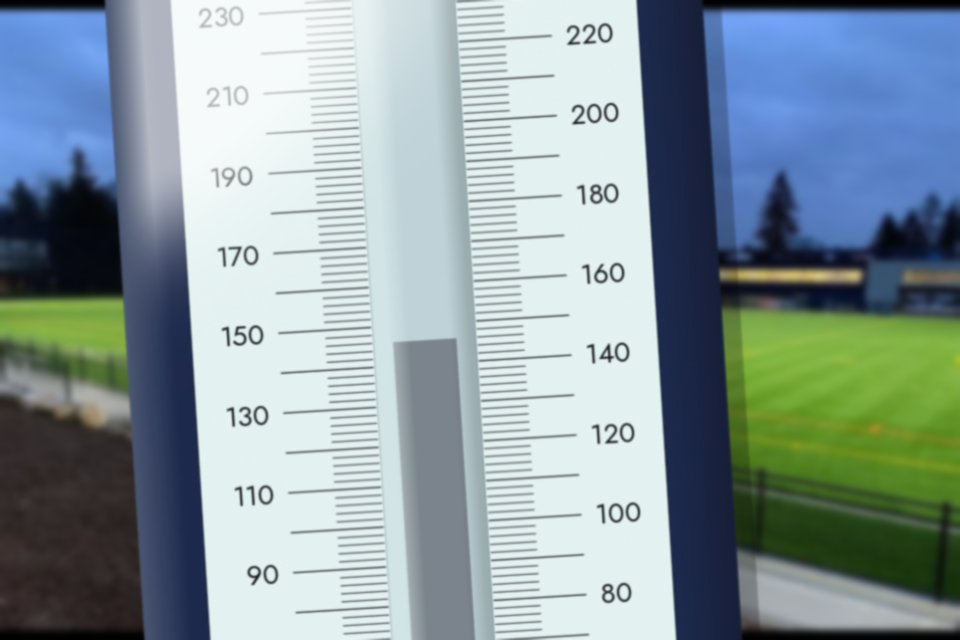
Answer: 146 (mmHg)
